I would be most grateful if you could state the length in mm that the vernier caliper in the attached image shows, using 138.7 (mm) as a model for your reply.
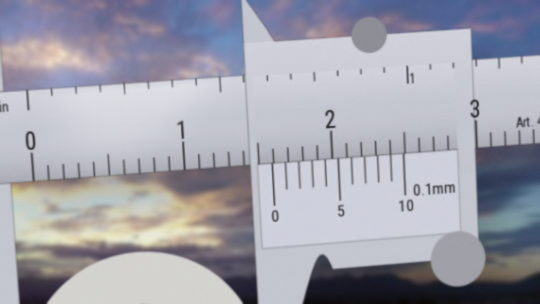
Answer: 15.9 (mm)
